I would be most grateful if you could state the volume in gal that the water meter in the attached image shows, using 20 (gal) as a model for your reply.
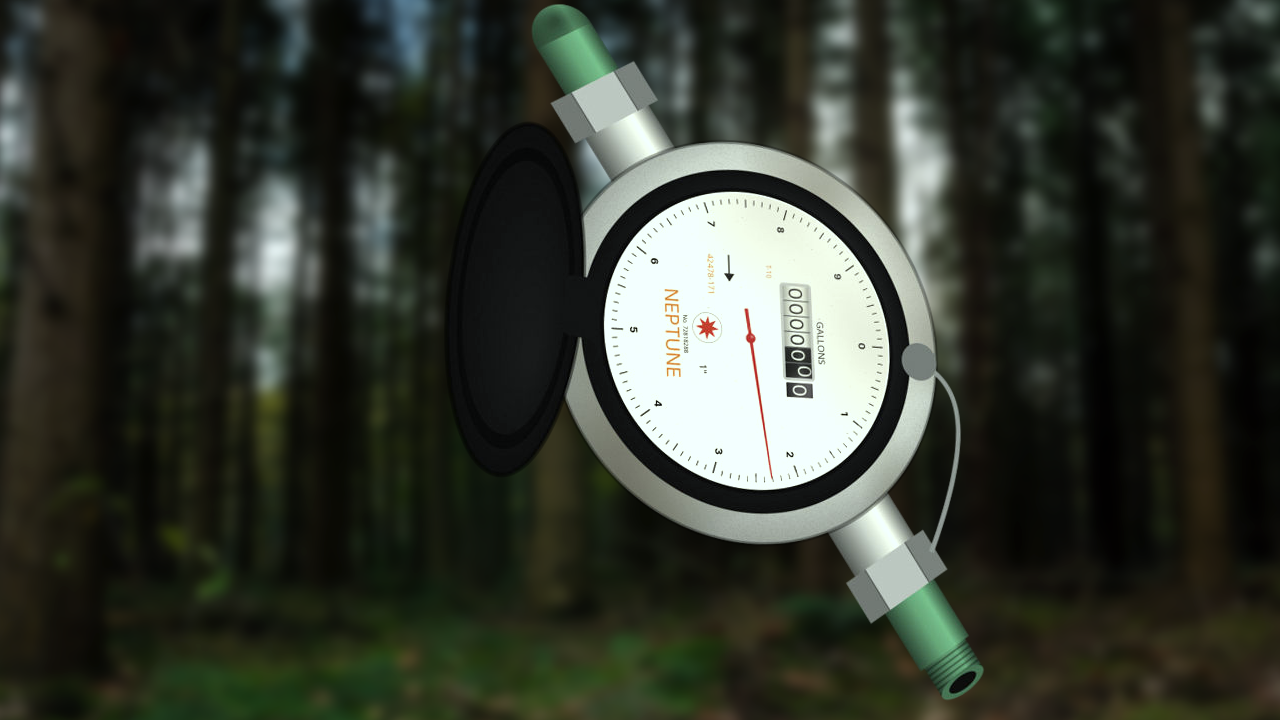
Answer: 2.3 (gal)
